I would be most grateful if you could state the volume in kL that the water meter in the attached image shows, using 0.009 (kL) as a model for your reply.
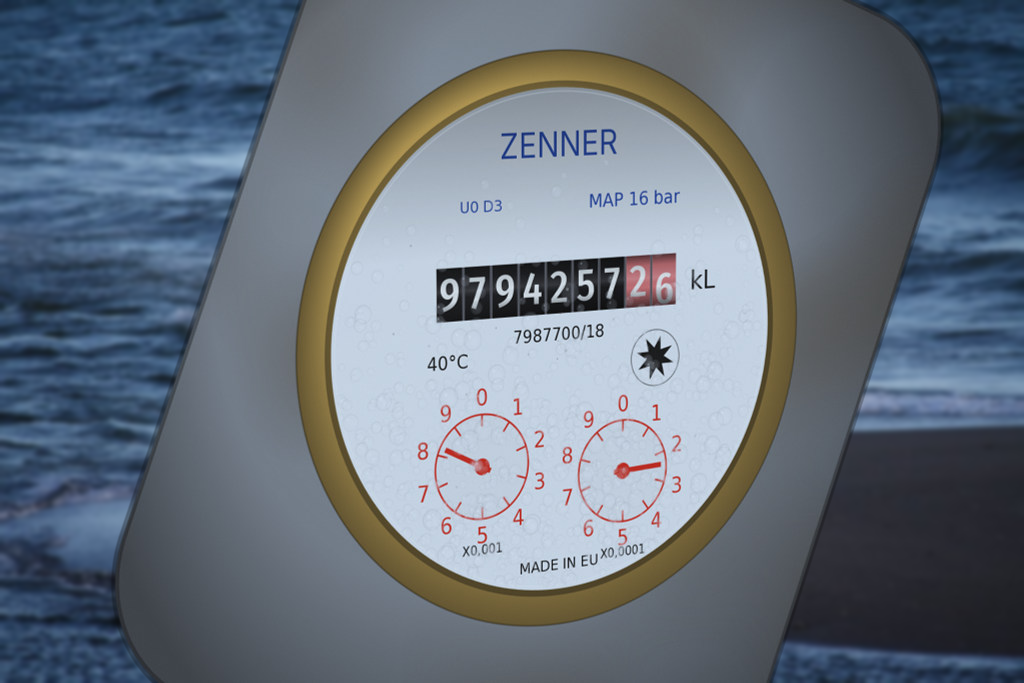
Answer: 9794257.2582 (kL)
